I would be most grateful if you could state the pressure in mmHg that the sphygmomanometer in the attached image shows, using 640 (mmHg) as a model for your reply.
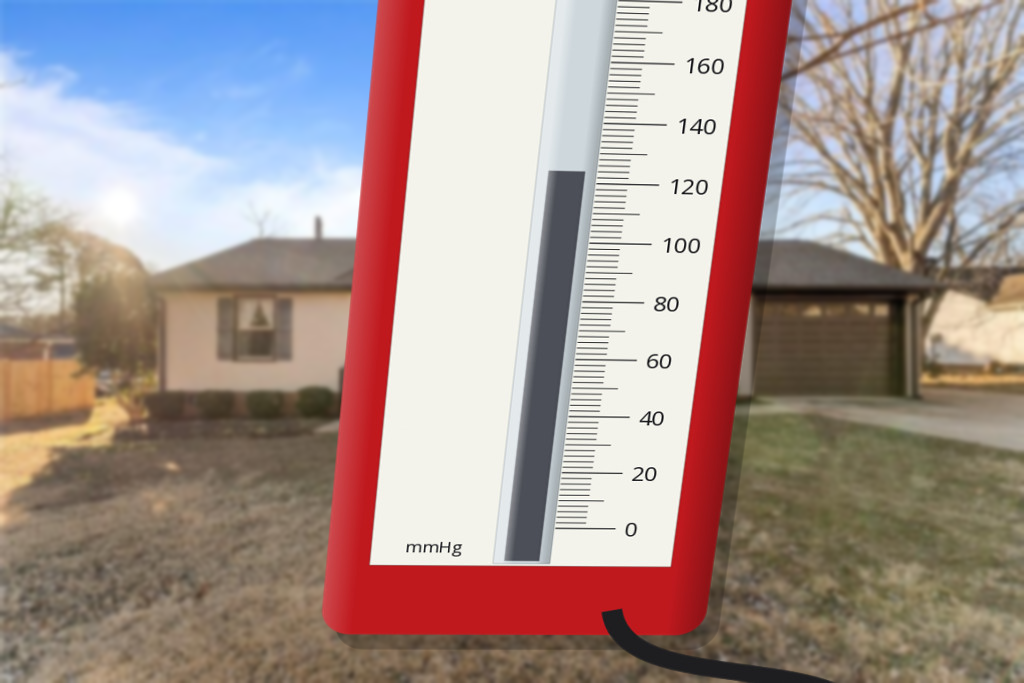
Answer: 124 (mmHg)
